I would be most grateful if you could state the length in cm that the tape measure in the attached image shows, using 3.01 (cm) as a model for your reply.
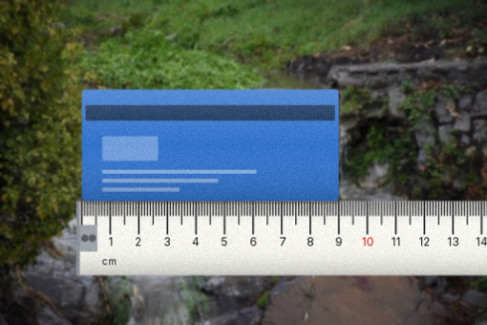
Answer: 9 (cm)
